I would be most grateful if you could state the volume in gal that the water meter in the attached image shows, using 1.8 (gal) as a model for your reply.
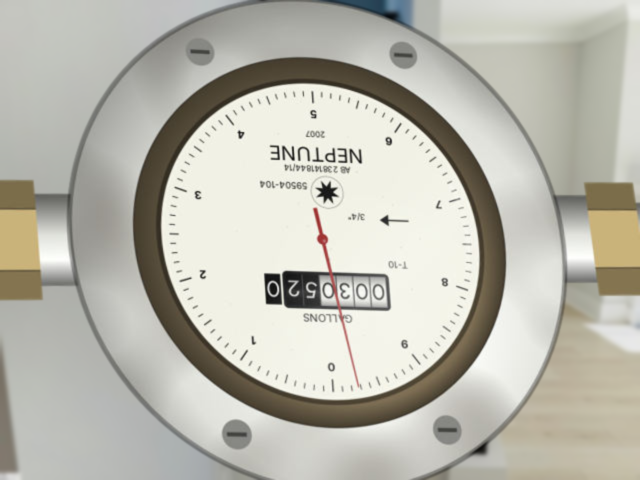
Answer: 30519.7 (gal)
